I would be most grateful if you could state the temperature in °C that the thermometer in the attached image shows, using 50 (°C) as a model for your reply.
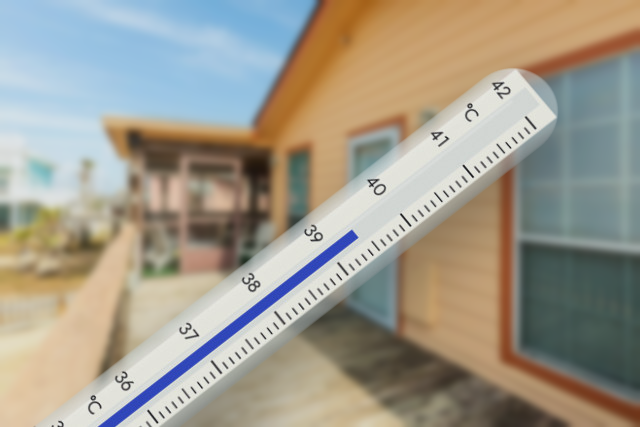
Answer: 39.4 (°C)
